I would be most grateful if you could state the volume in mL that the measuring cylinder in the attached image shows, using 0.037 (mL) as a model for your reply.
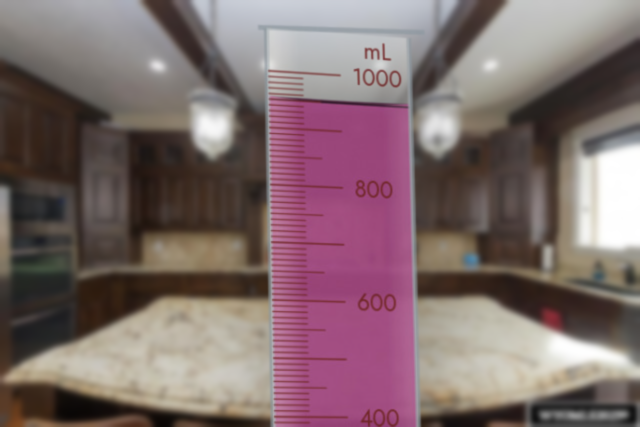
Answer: 950 (mL)
